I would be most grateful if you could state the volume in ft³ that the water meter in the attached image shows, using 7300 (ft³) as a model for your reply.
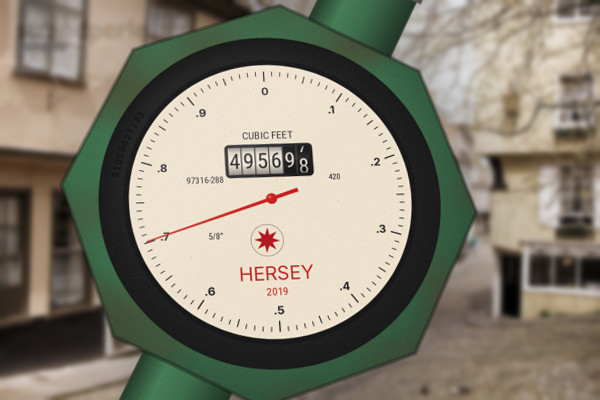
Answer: 495697.70 (ft³)
